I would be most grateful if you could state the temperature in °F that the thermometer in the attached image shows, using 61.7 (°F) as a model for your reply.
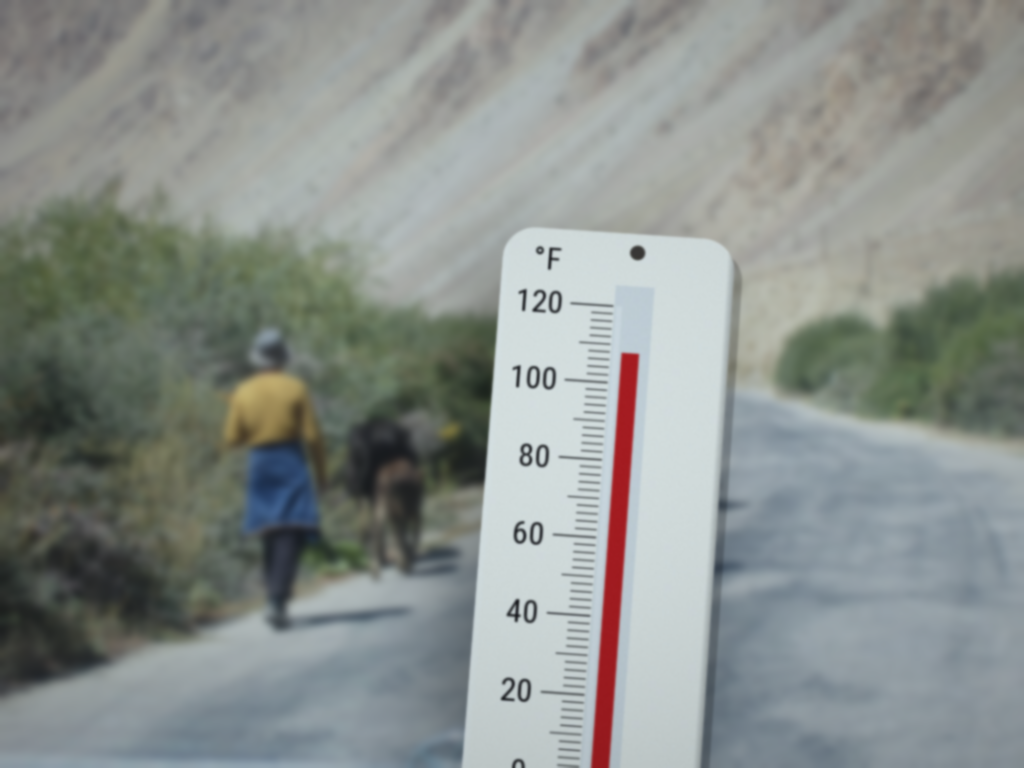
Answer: 108 (°F)
